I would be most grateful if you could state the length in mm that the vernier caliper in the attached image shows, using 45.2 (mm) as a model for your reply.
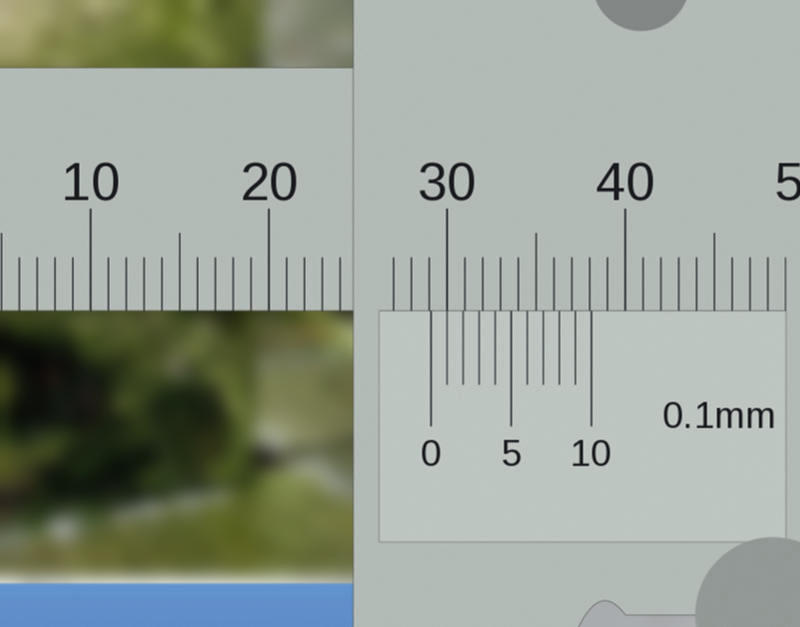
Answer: 29.1 (mm)
